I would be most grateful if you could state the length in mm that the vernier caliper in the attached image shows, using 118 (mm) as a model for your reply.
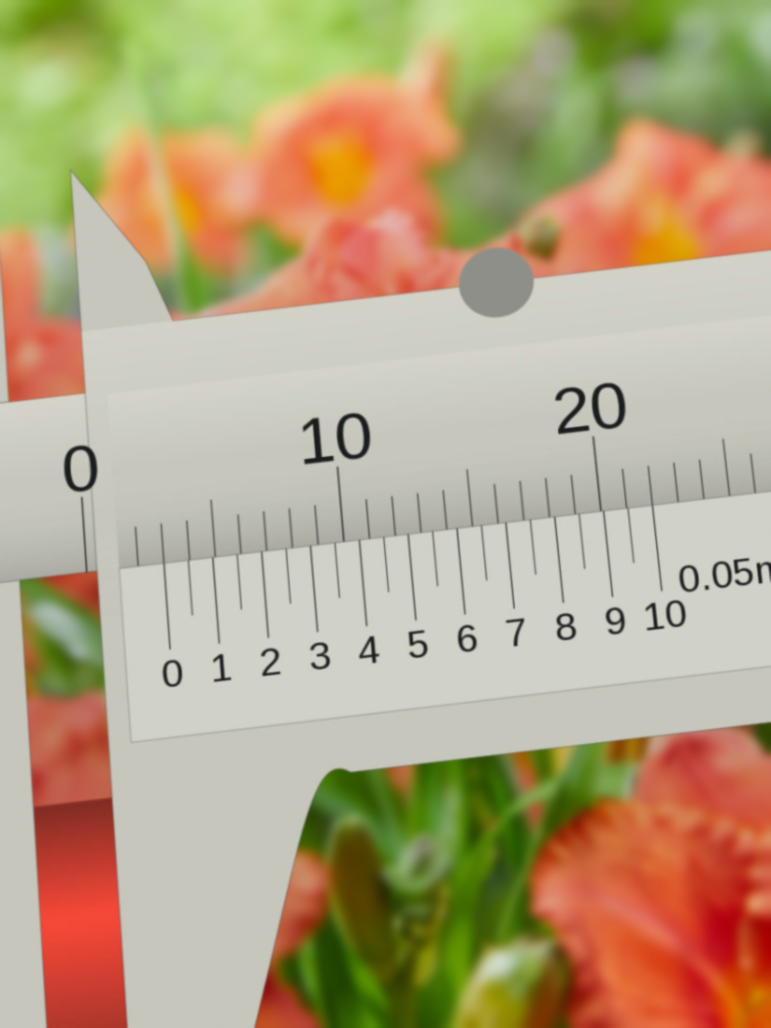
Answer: 3.0 (mm)
